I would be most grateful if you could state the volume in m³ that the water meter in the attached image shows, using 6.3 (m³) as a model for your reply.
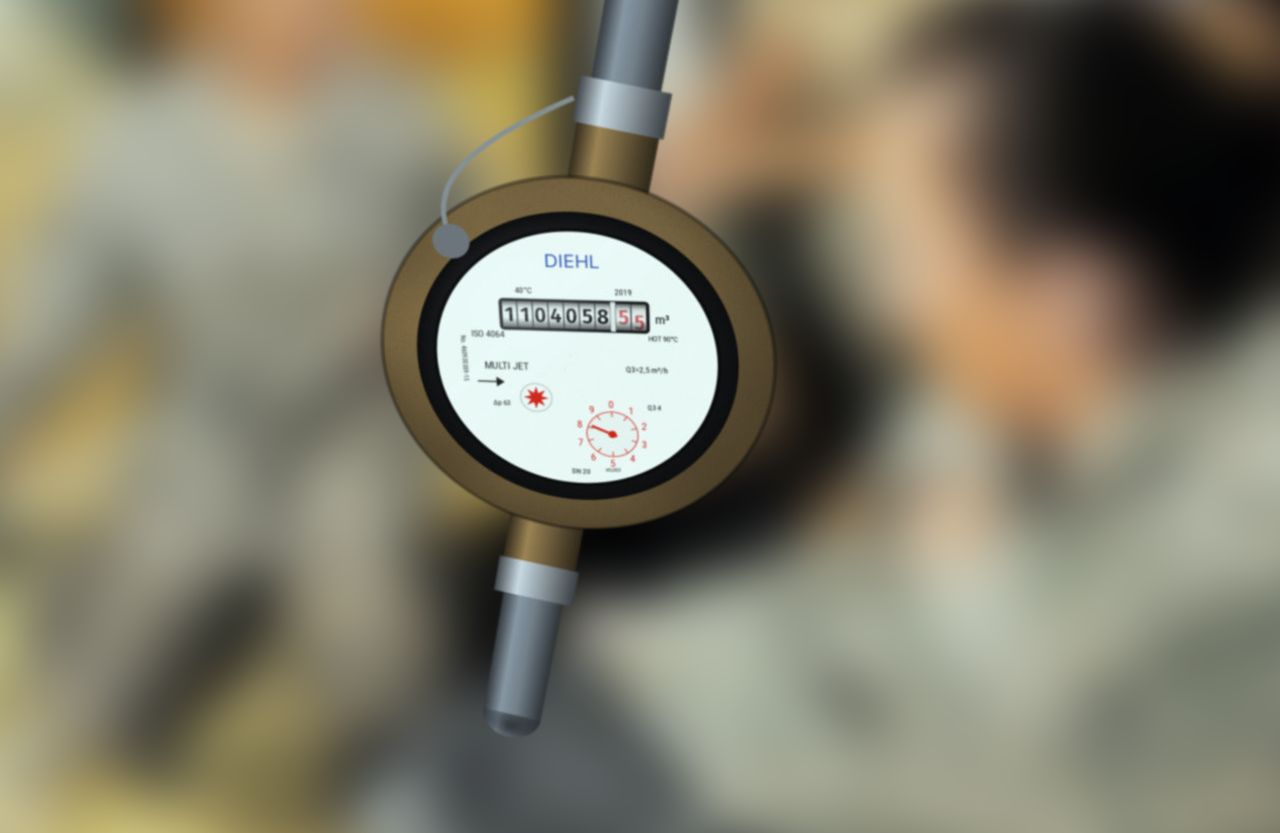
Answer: 1104058.548 (m³)
